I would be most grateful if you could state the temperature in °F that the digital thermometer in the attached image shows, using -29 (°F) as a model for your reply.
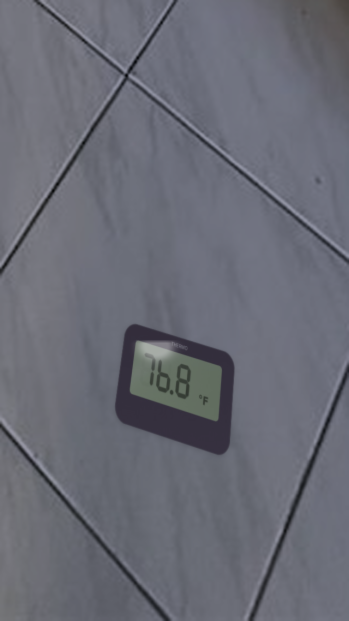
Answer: 76.8 (°F)
